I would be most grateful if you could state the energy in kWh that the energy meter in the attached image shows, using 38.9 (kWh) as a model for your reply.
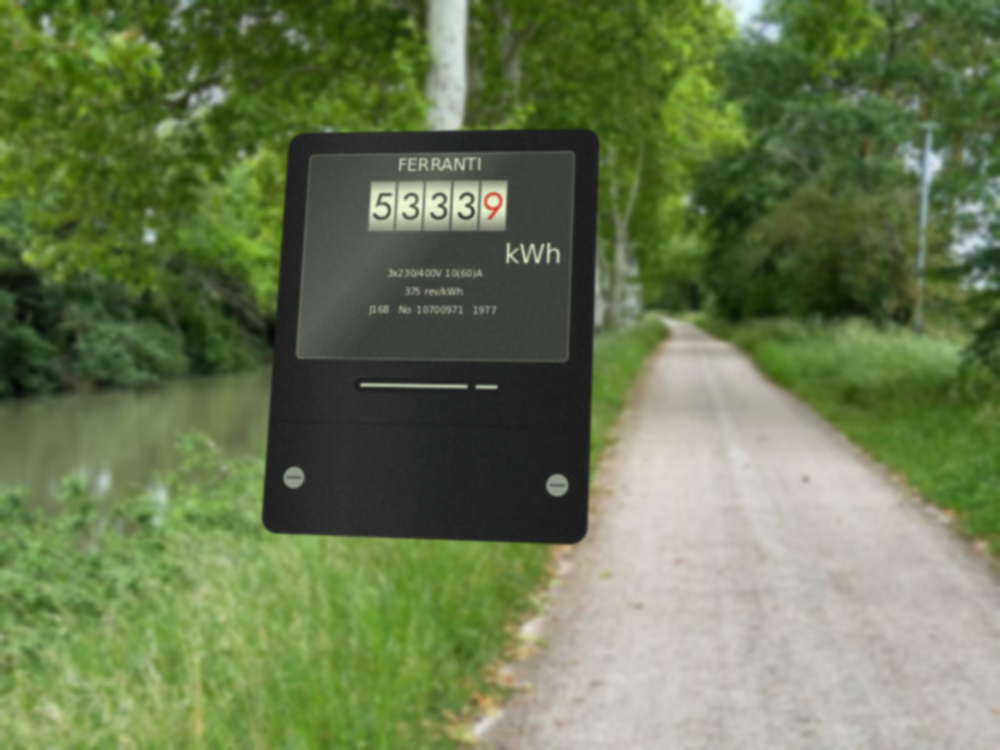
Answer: 5333.9 (kWh)
